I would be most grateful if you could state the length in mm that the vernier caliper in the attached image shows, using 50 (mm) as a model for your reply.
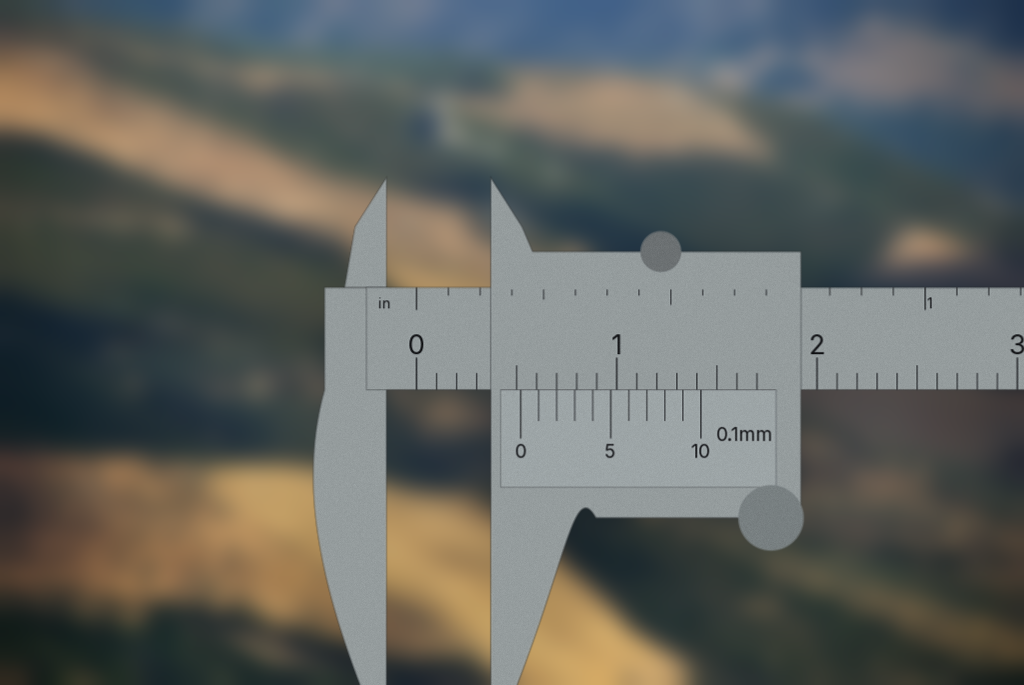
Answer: 5.2 (mm)
